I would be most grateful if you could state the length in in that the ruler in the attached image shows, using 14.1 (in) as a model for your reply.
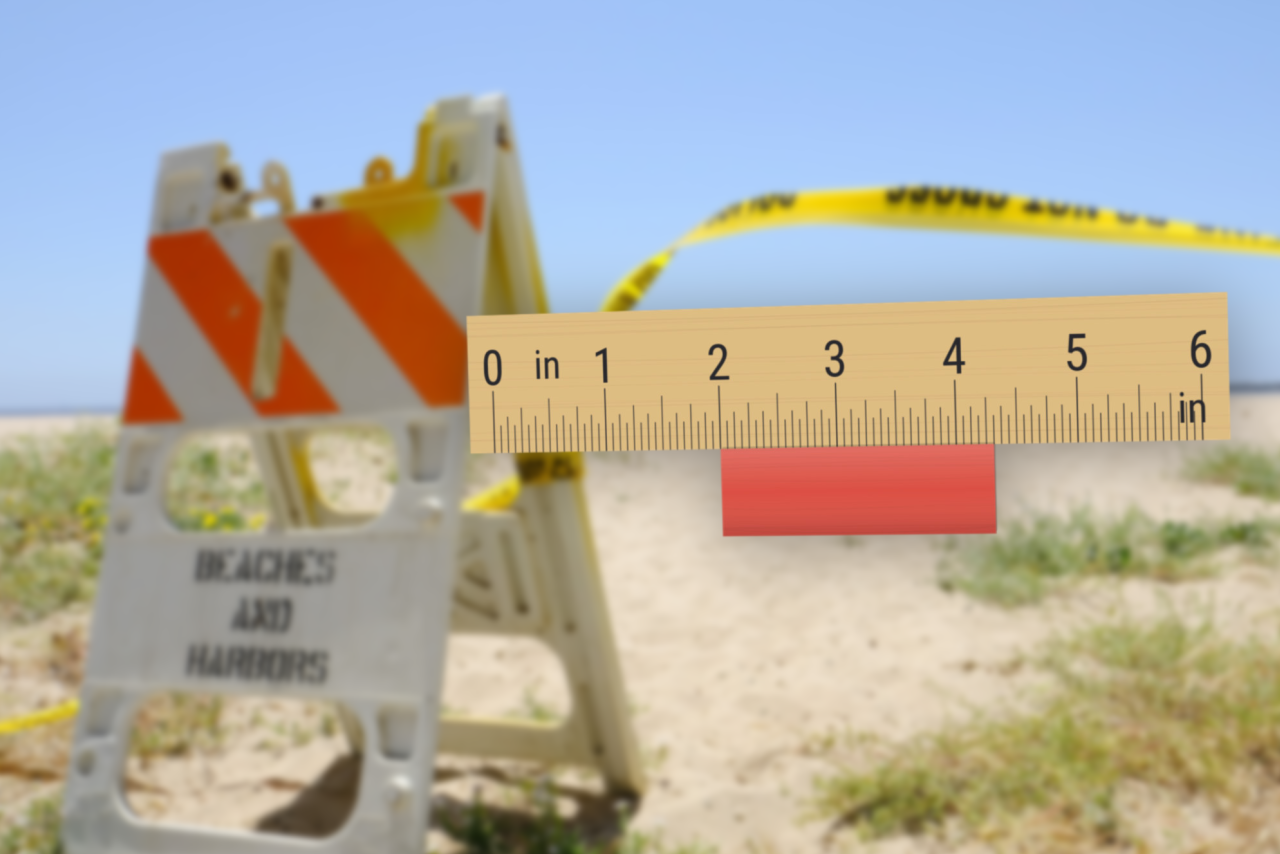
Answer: 2.3125 (in)
